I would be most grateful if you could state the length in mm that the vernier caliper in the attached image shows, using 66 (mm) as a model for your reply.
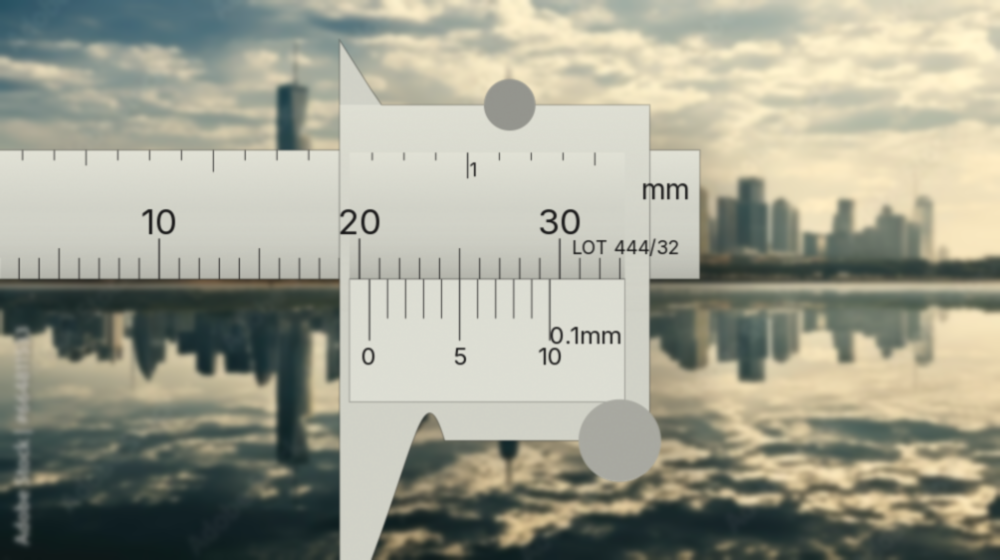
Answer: 20.5 (mm)
